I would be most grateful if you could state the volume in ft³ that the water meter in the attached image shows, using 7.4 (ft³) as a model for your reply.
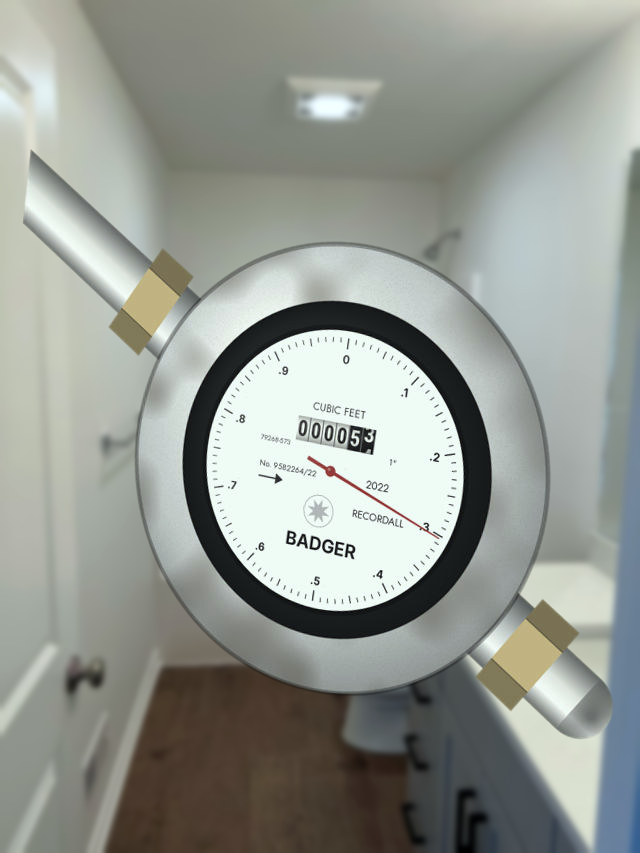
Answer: 53.30 (ft³)
